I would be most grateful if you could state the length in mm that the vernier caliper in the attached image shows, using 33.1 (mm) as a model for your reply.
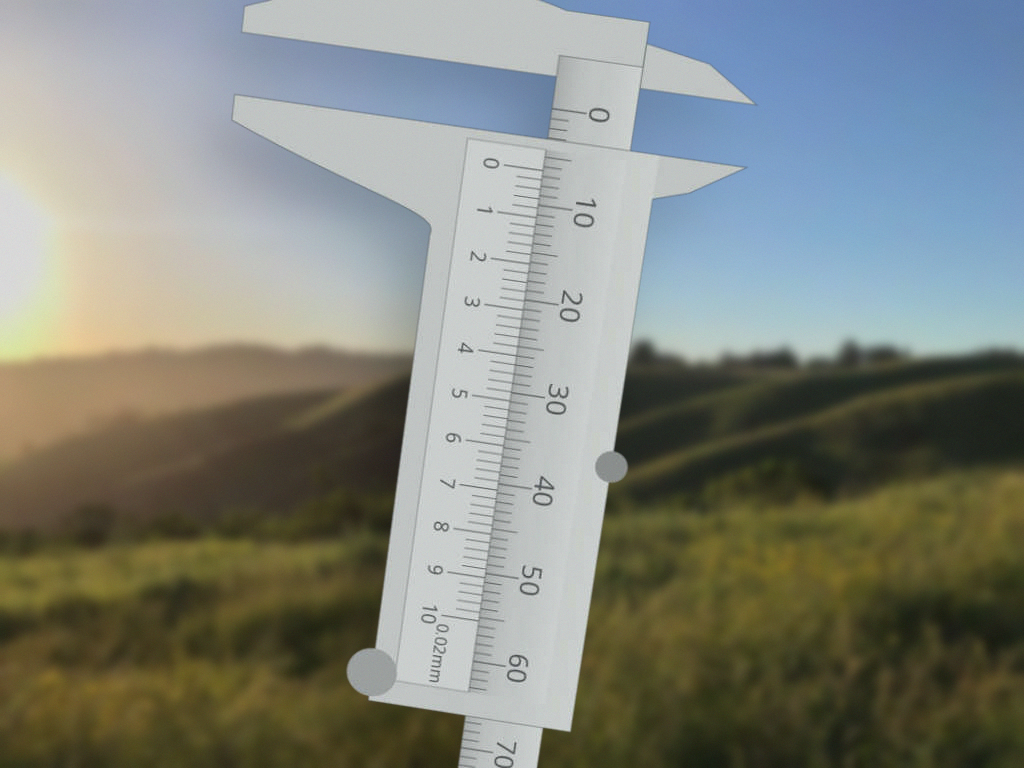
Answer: 6.4 (mm)
